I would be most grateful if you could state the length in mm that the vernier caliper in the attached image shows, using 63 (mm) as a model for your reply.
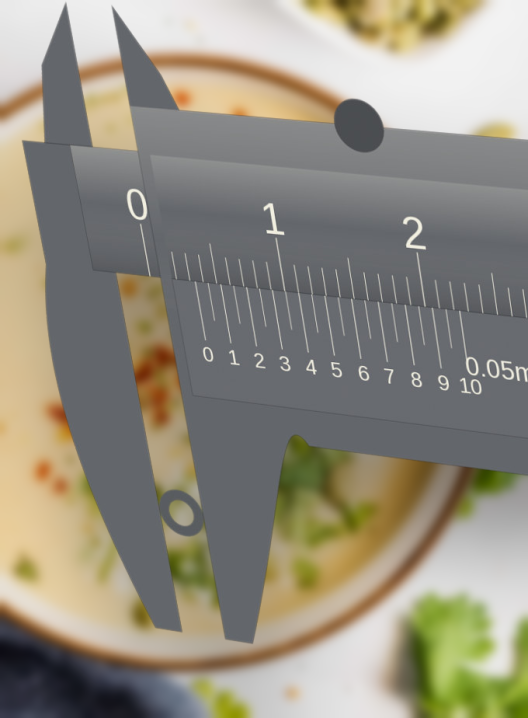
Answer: 3.4 (mm)
